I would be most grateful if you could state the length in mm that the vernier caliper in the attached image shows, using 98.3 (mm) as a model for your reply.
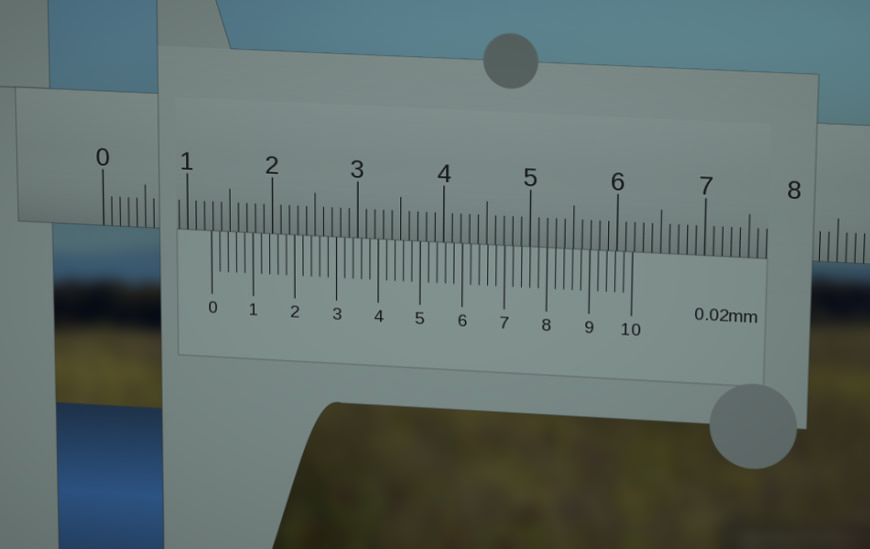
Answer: 12.8 (mm)
